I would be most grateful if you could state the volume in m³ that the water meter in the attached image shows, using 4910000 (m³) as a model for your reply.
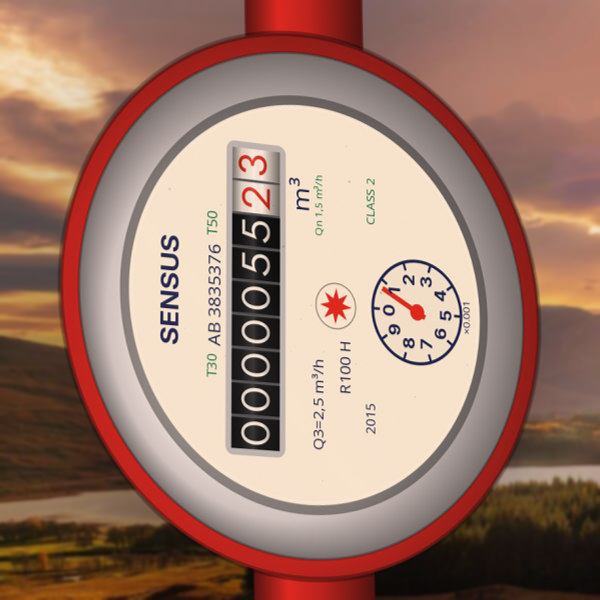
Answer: 55.230 (m³)
